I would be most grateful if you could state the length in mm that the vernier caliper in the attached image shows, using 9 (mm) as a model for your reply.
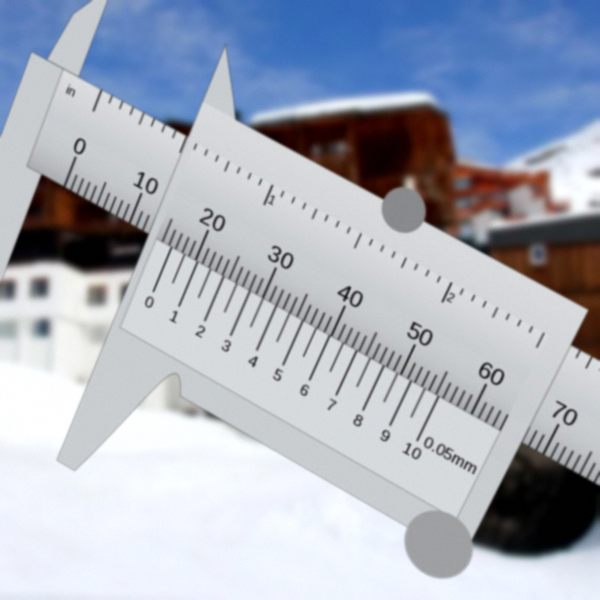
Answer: 16.4 (mm)
